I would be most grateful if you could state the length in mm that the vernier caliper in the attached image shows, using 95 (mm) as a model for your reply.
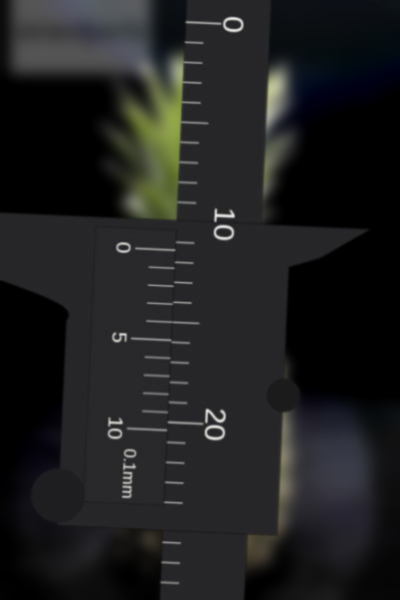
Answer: 11.4 (mm)
